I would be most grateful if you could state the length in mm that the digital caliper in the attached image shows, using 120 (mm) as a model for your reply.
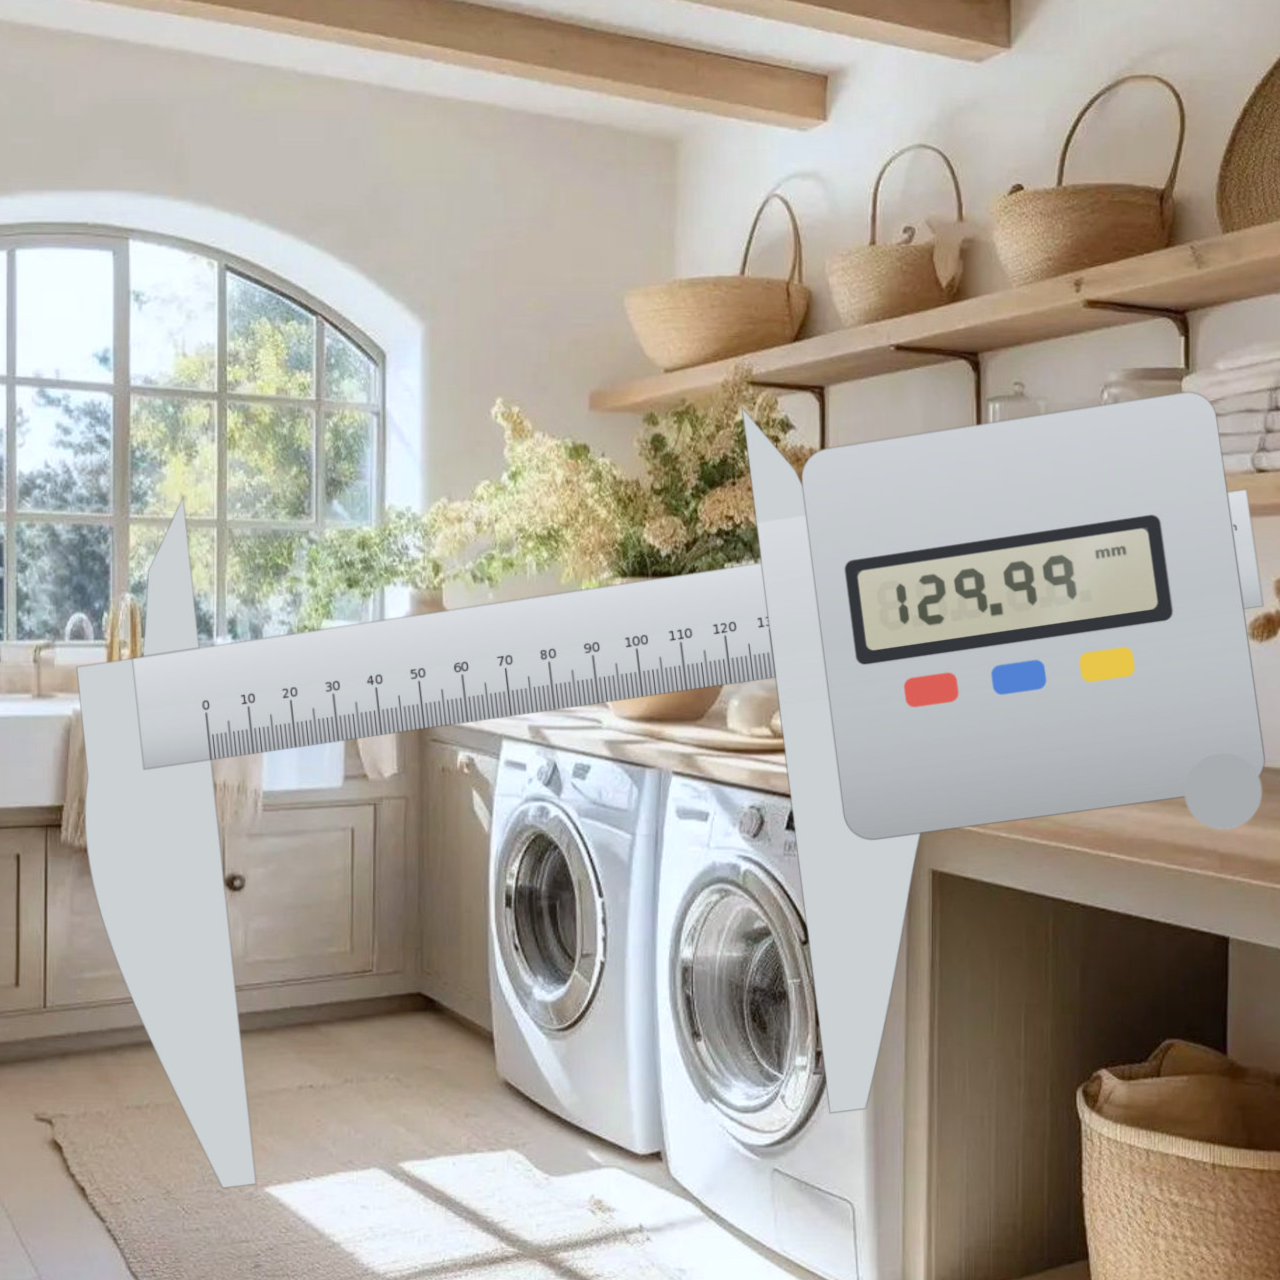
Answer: 129.99 (mm)
